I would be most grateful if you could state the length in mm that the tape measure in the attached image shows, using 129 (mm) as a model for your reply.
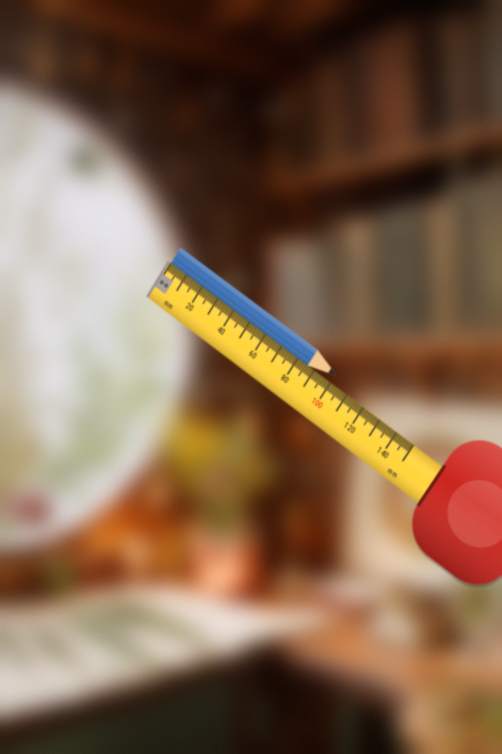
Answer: 100 (mm)
